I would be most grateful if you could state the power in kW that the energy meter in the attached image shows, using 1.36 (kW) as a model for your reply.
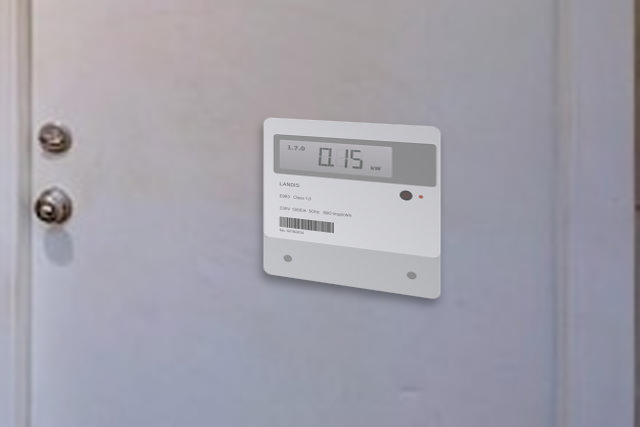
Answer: 0.15 (kW)
